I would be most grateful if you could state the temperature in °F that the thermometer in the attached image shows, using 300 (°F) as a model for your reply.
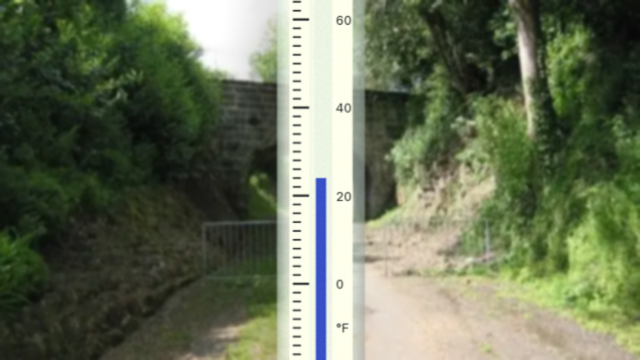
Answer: 24 (°F)
